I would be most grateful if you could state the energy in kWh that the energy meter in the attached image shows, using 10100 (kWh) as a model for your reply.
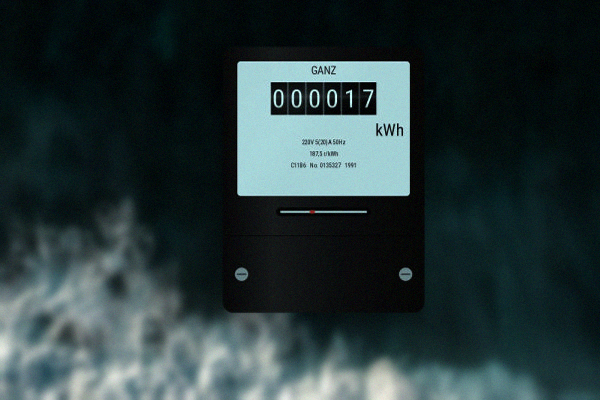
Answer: 17 (kWh)
